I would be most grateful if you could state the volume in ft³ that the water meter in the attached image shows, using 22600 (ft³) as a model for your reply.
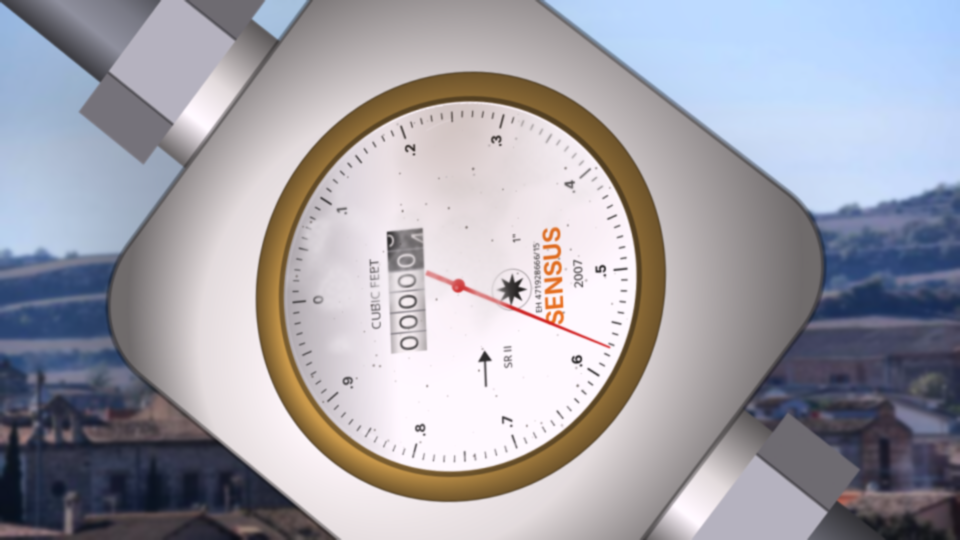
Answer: 3.57 (ft³)
